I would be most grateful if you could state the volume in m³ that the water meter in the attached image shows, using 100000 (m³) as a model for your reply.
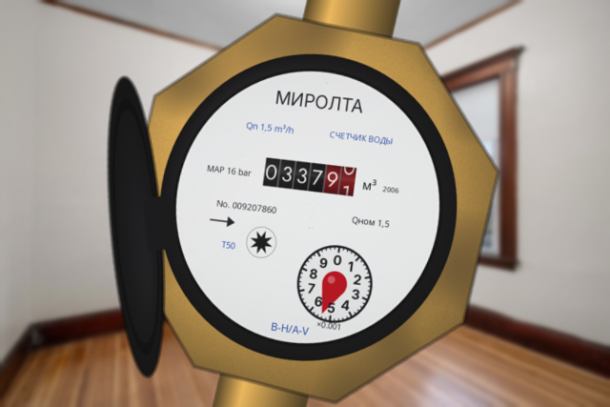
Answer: 337.905 (m³)
